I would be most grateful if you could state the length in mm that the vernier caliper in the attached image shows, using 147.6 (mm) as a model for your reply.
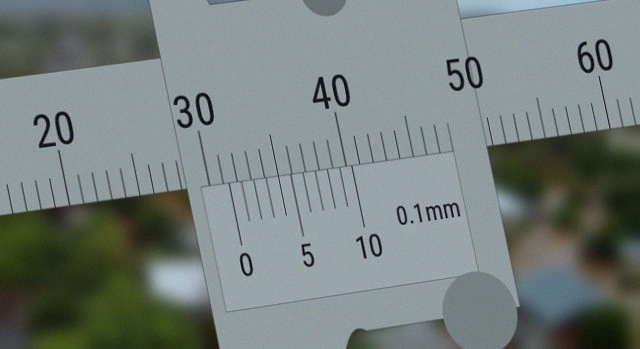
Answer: 31.4 (mm)
